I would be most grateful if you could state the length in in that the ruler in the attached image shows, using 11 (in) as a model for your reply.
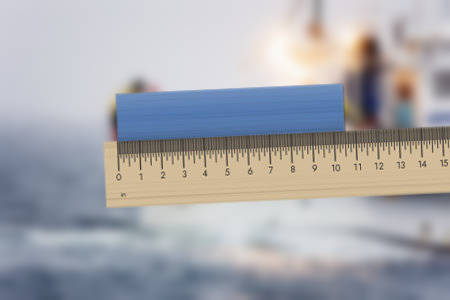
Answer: 10.5 (in)
